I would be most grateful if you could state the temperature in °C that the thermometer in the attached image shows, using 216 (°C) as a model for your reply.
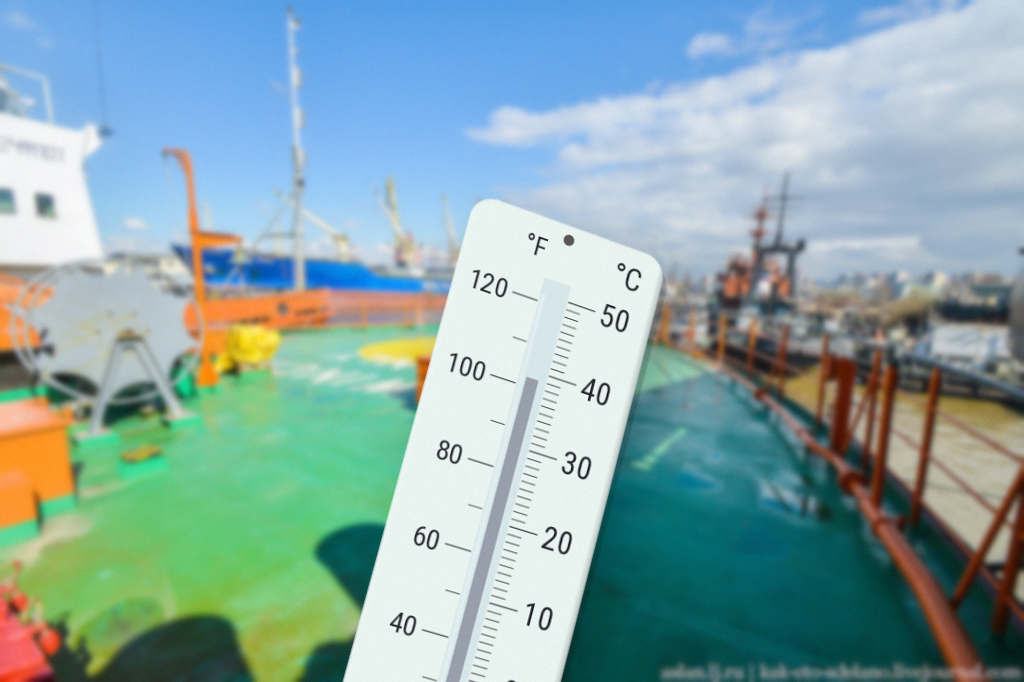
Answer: 39 (°C)
